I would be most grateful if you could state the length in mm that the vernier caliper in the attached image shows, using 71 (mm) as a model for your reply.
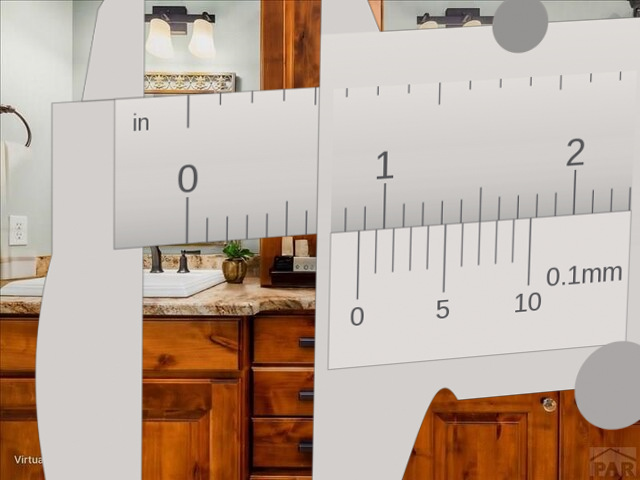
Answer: 8.7 (mm)
